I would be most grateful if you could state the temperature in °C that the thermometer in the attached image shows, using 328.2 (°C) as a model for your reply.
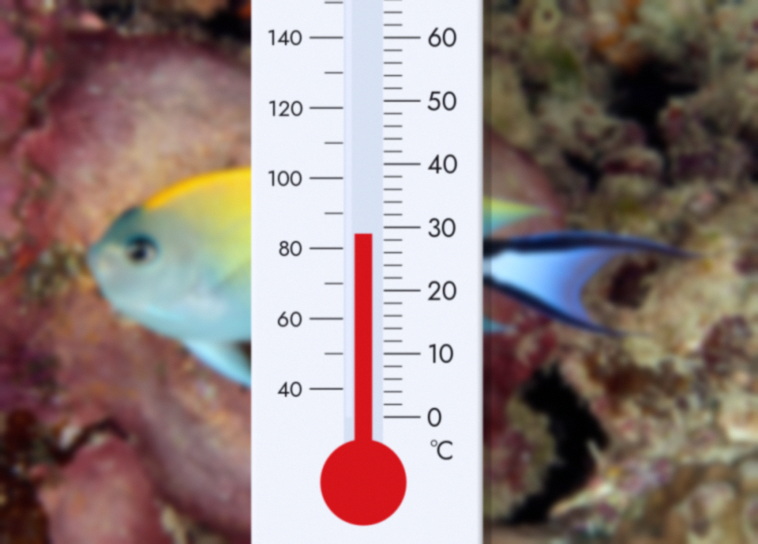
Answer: 29 (°C)
